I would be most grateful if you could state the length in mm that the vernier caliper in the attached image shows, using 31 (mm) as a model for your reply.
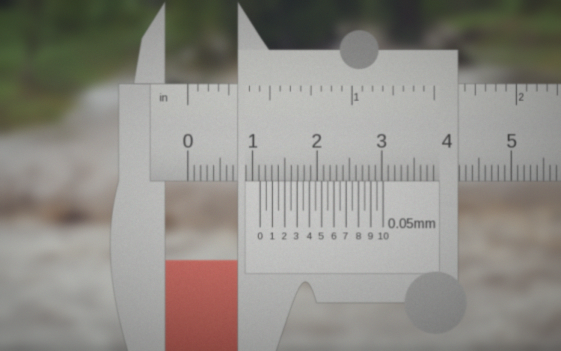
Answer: 11.2 (mm)
